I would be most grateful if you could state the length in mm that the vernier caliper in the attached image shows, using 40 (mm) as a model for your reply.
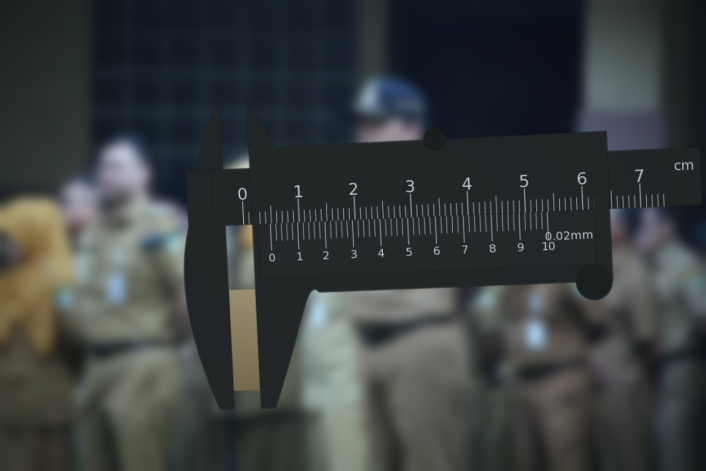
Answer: 4.8 (mm)
